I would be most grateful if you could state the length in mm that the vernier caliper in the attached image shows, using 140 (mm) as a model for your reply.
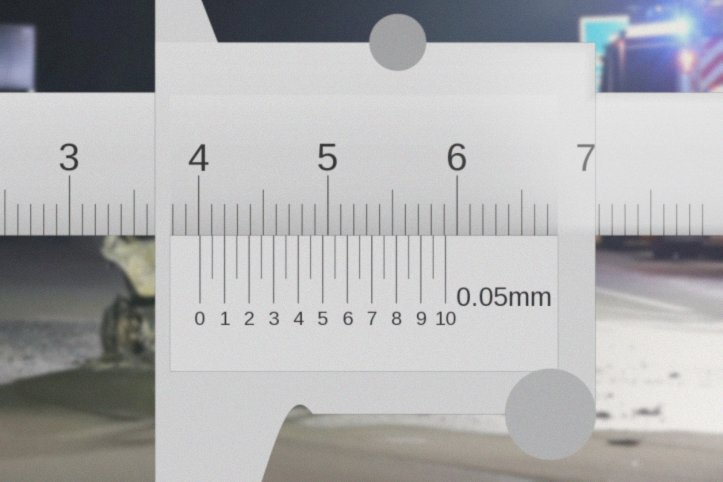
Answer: 40.1 (mm)
